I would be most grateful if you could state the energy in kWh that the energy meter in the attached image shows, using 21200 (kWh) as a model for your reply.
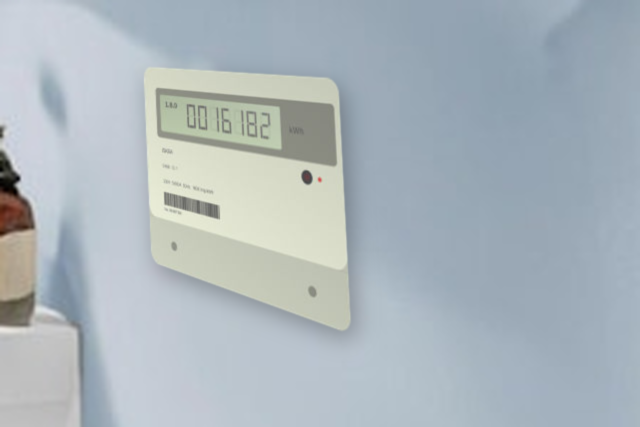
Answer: 16182 (kWh)
